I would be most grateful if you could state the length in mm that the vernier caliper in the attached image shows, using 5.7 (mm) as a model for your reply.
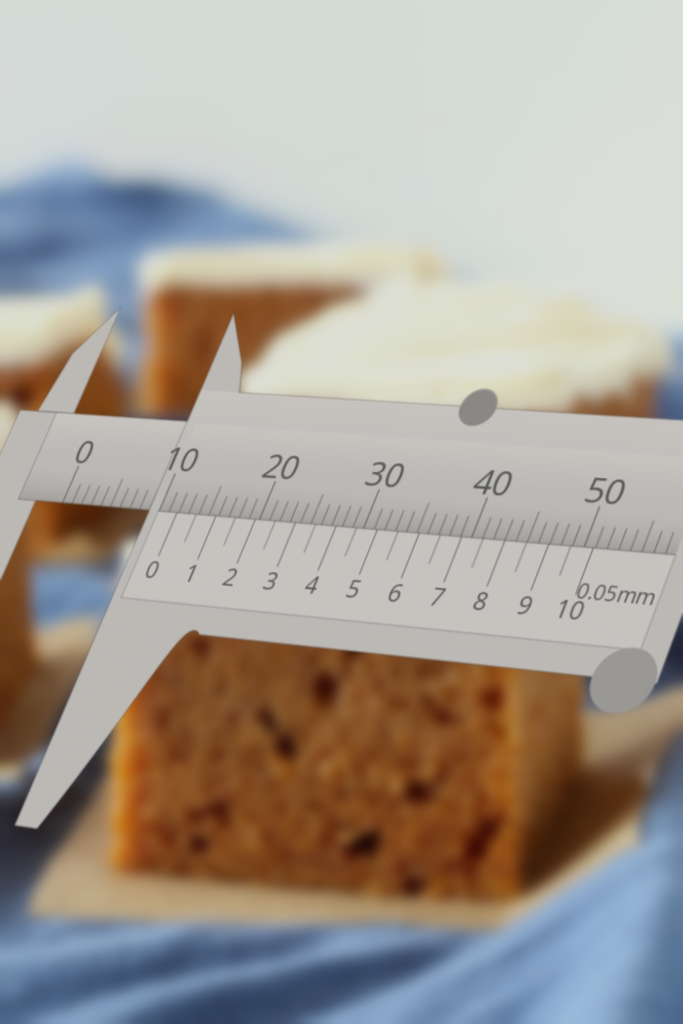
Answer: 11.8 (mm)
